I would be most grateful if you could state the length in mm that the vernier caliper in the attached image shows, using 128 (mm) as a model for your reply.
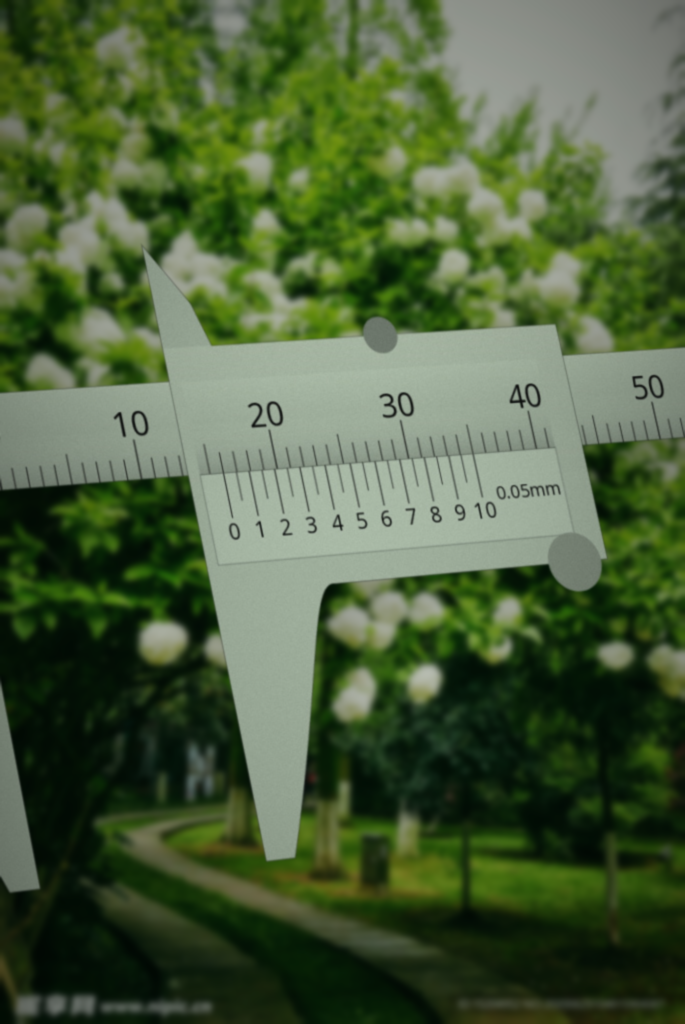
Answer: 16.0 (mm)
